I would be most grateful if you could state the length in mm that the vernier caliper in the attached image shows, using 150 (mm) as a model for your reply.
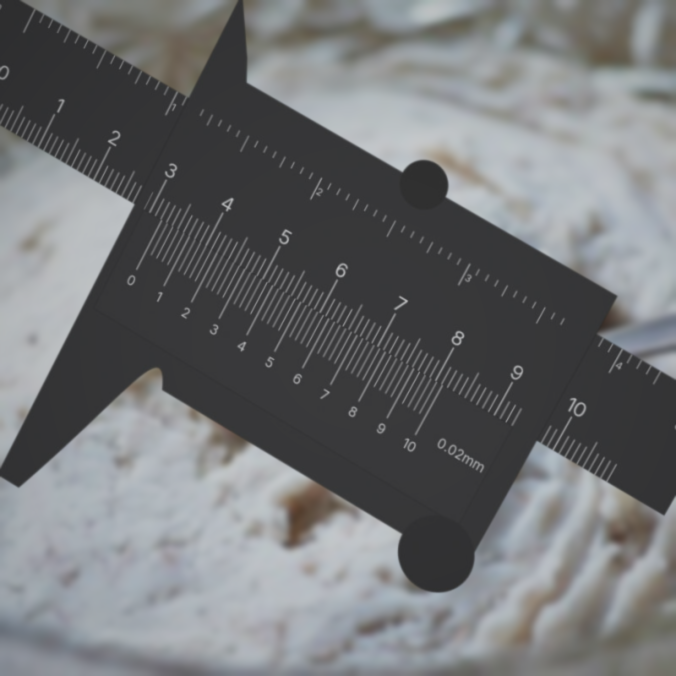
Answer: 32.2 (mm)
